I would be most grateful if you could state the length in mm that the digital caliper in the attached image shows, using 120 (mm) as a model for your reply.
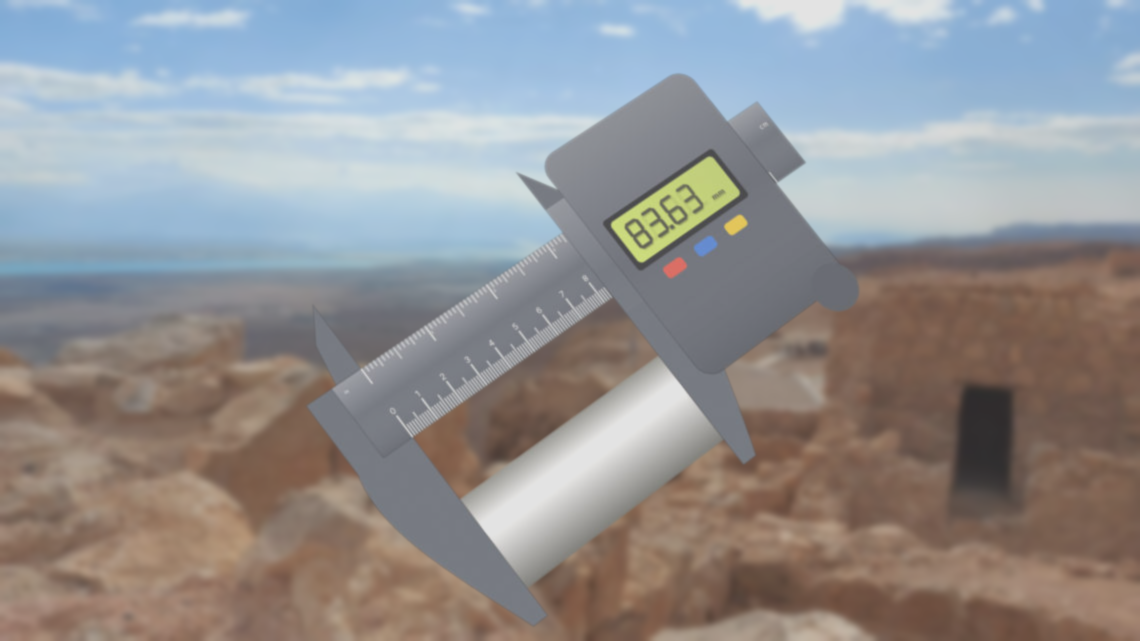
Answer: 83.63 (mm)
